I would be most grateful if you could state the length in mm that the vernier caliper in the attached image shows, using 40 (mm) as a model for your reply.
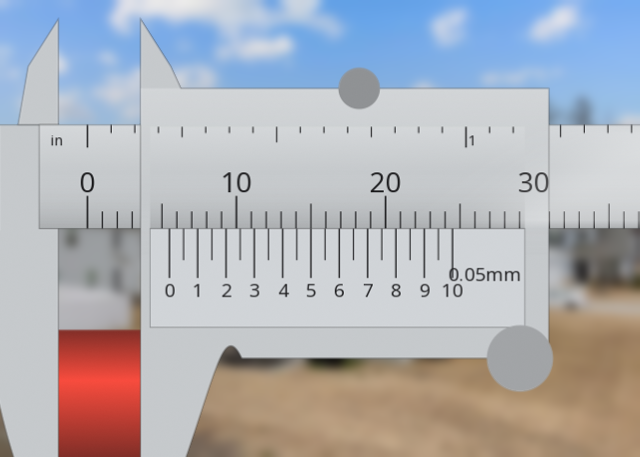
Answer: 5.5 (mm)
